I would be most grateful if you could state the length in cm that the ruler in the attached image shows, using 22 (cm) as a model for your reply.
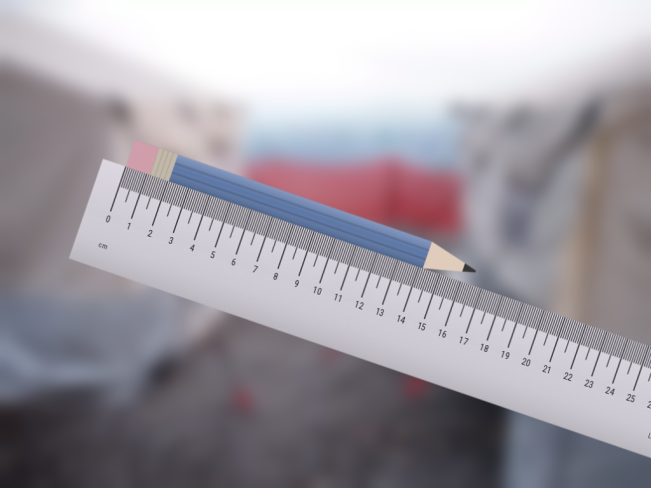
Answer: 16.5 (cm)
